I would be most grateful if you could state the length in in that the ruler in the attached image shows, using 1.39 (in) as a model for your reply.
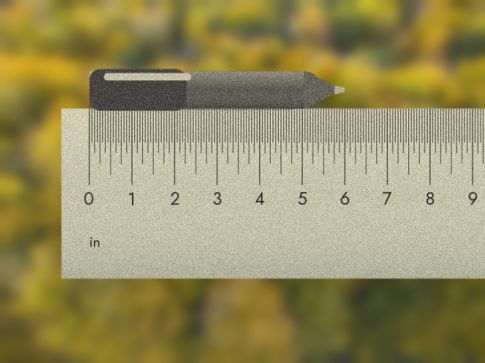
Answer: 6 (in)
